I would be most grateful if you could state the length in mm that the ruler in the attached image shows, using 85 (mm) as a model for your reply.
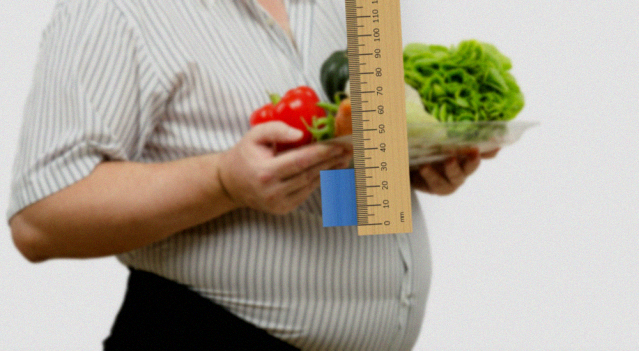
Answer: 30 (mm)
